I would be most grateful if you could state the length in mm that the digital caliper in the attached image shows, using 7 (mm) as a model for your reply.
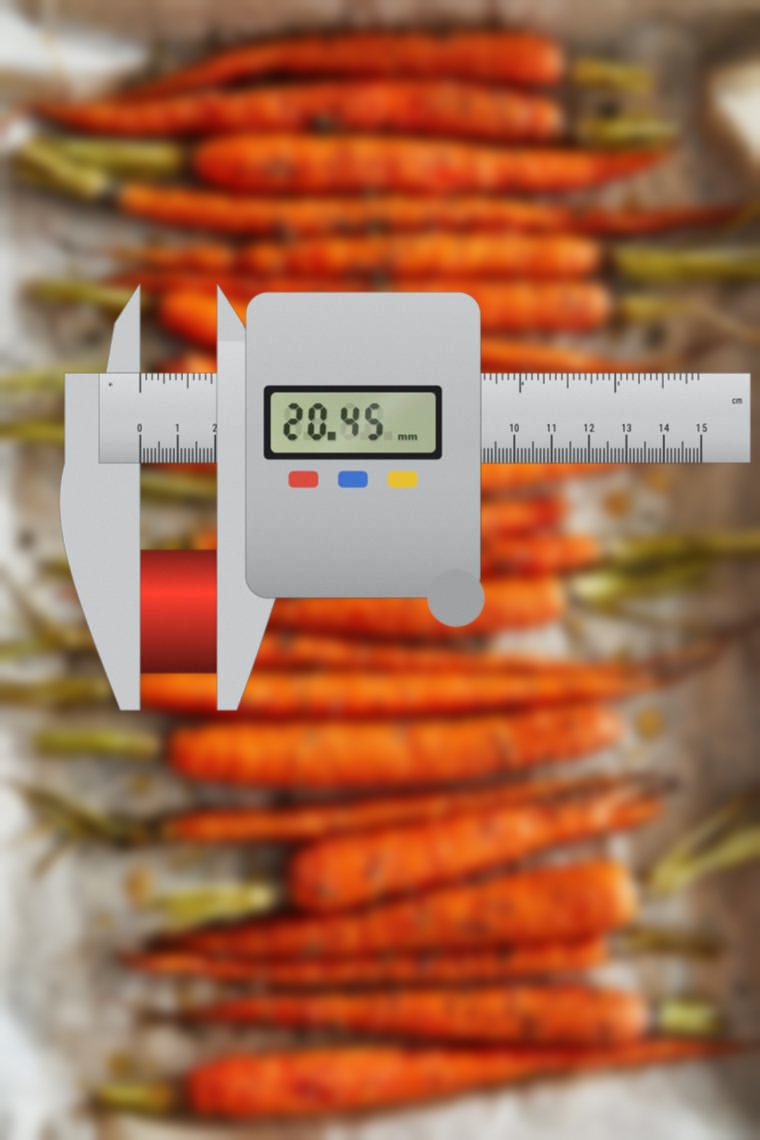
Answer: 20.45 (mm)
